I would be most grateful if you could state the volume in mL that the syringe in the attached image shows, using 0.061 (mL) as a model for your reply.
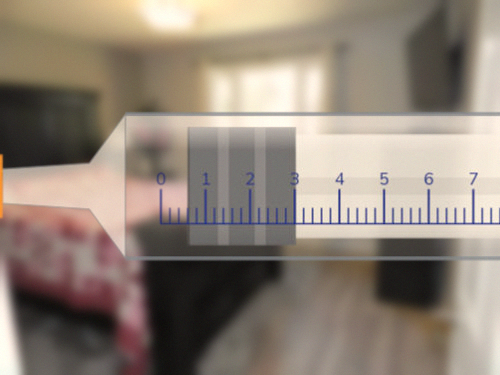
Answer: 0.6 (mL)
